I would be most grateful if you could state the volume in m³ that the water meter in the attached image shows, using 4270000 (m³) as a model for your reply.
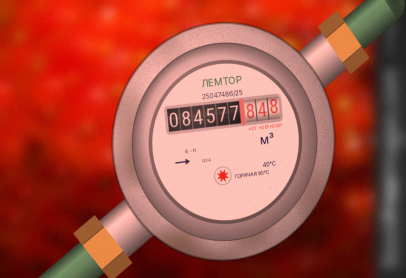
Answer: 84577.848 (m³)
